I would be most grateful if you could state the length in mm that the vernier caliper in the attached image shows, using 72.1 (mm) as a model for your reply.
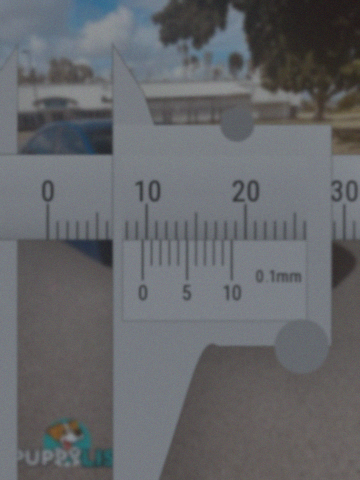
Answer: 9.6 (mm)
